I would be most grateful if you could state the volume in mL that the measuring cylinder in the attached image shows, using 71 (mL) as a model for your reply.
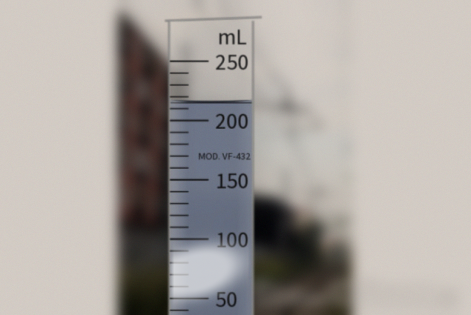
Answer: 215 (mL)
